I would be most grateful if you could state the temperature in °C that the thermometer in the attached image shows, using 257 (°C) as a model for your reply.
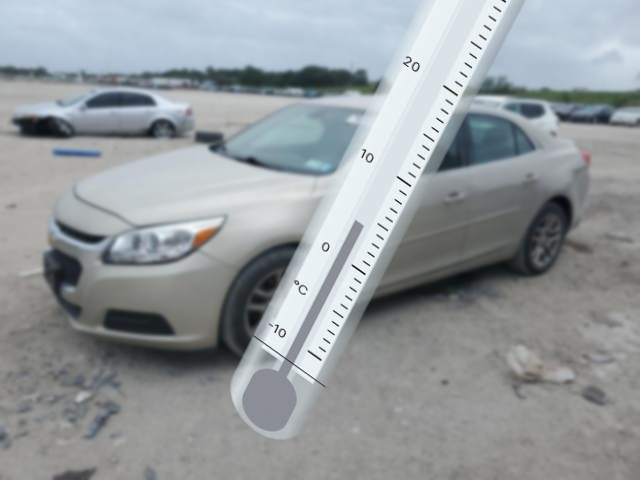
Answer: 4 (°C)
